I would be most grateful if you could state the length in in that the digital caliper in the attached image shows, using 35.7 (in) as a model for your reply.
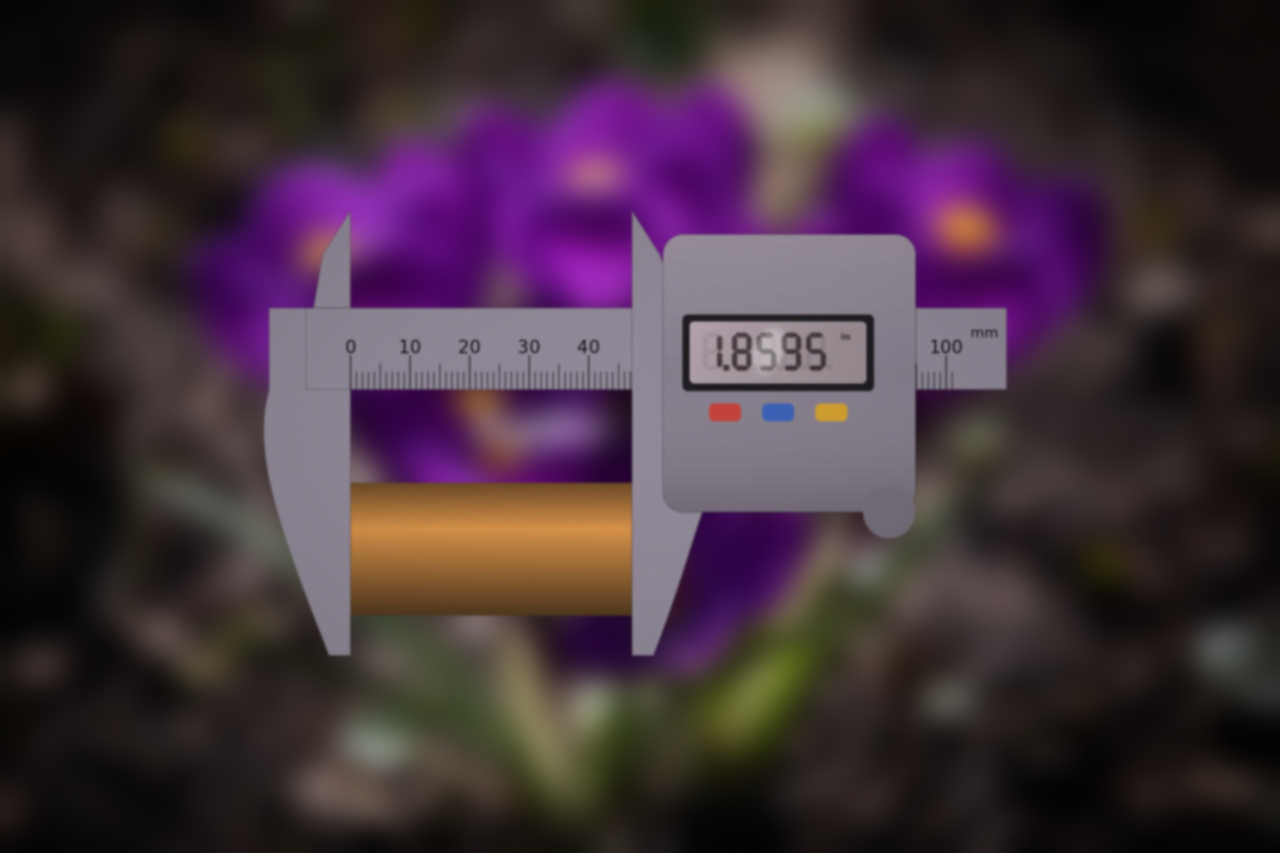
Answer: 1.8595 (in)
